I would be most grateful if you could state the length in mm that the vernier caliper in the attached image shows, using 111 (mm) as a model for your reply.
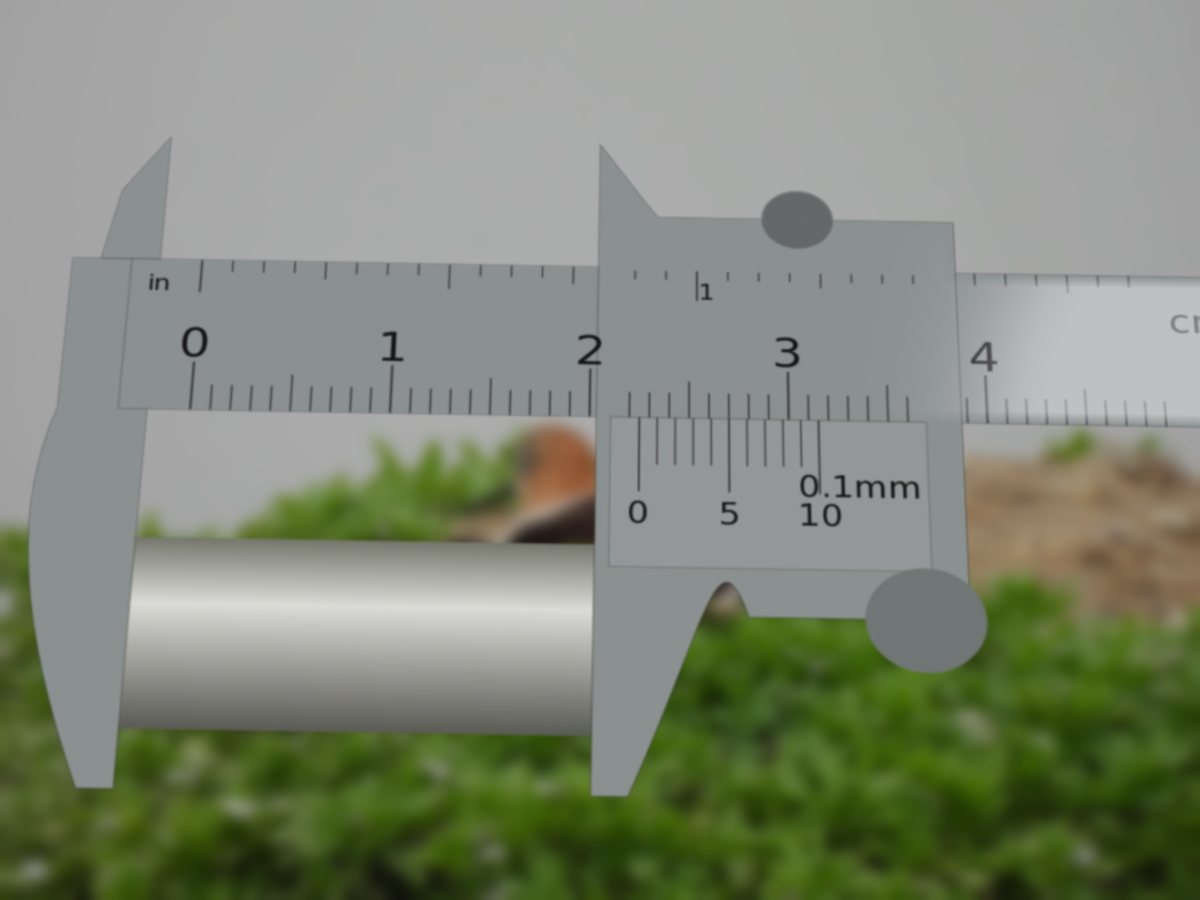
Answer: 22.5 (mm)
